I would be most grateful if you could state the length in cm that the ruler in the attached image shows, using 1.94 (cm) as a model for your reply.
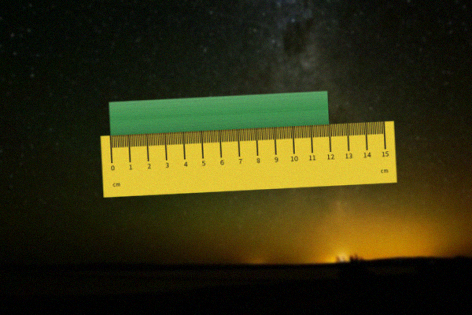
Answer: 12 (cm)
